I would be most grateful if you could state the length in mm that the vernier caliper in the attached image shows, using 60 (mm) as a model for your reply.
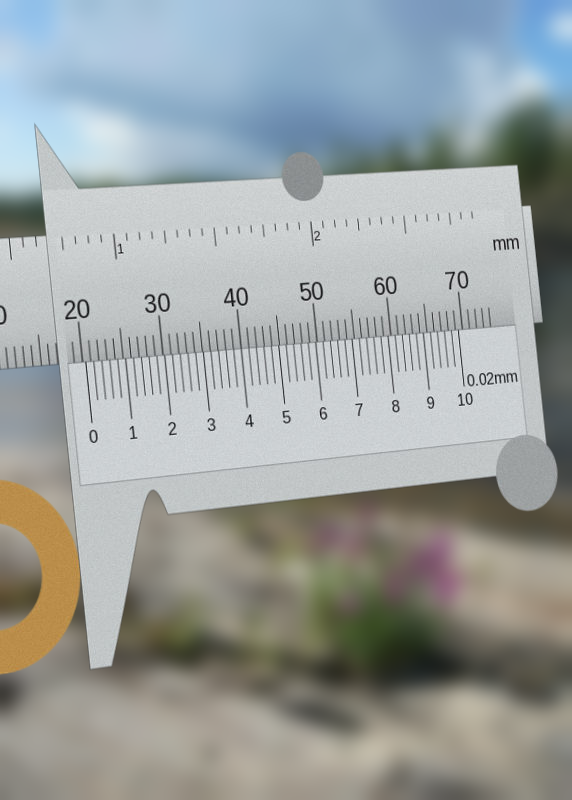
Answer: 20.4 (mm)
